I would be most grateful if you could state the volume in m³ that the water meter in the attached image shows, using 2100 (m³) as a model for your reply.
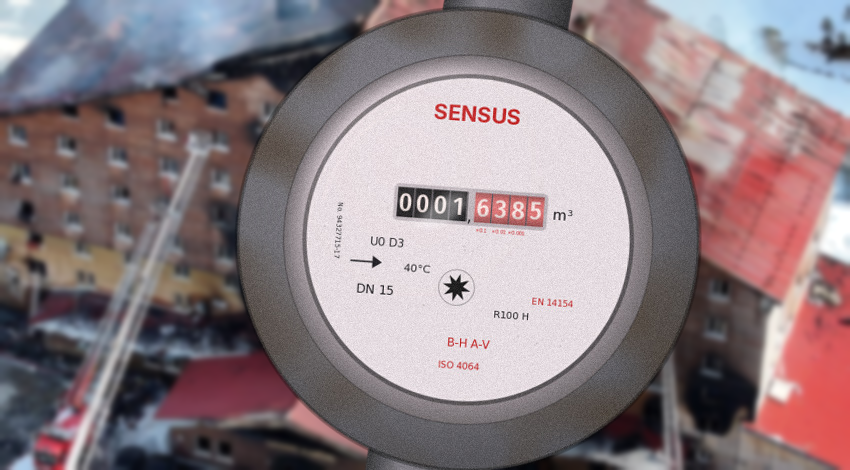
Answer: 1.6385 (m³)
